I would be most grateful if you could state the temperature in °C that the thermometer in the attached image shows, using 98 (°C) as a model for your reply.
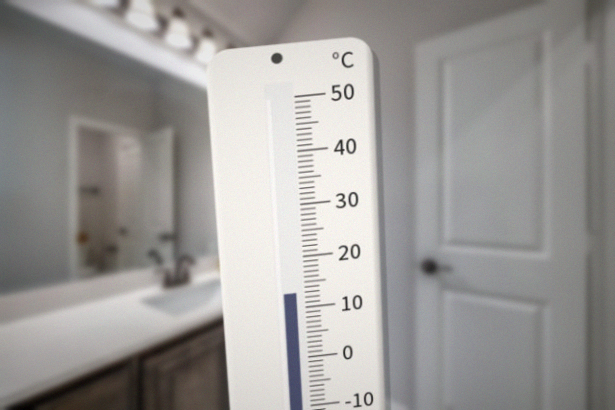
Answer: 13 (°C)
